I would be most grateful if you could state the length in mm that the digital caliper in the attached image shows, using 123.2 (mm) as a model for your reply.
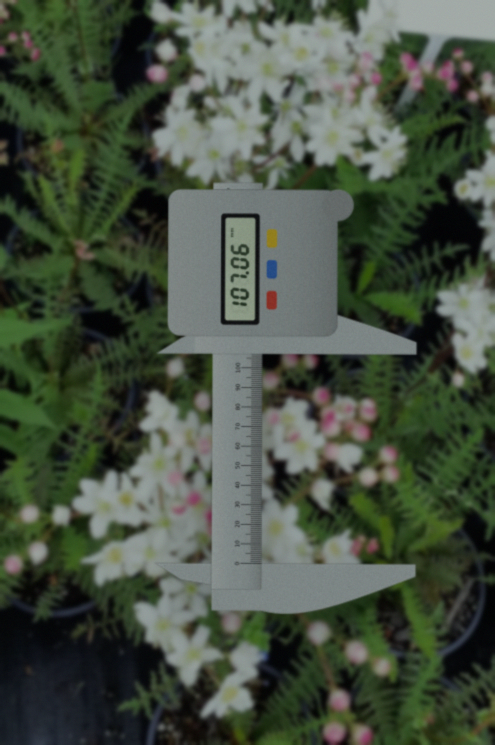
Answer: 107.06 (mm)
